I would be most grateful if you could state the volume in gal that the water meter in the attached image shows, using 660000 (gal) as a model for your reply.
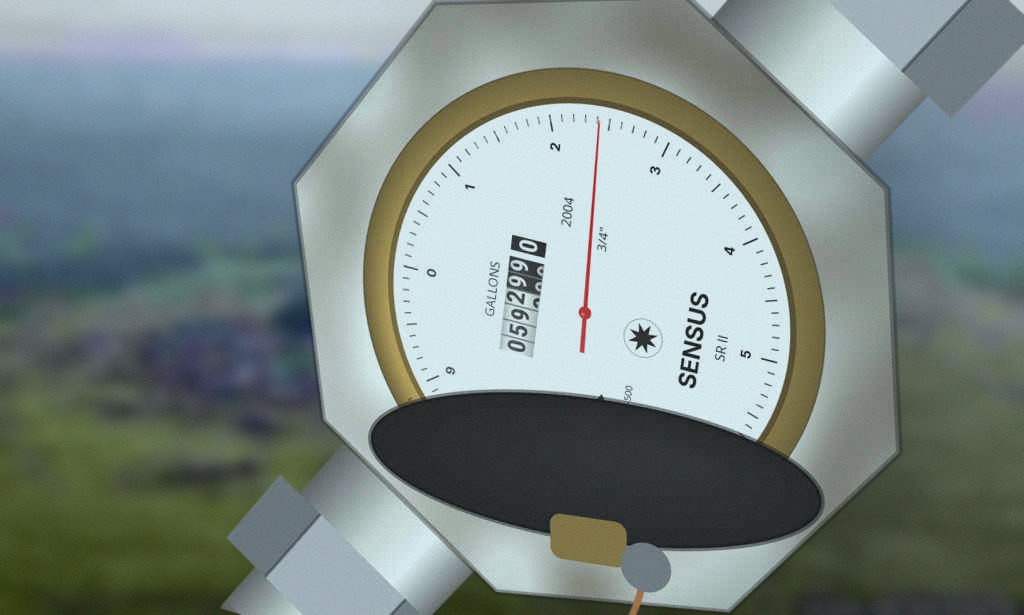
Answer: 592992.4 (gal)
